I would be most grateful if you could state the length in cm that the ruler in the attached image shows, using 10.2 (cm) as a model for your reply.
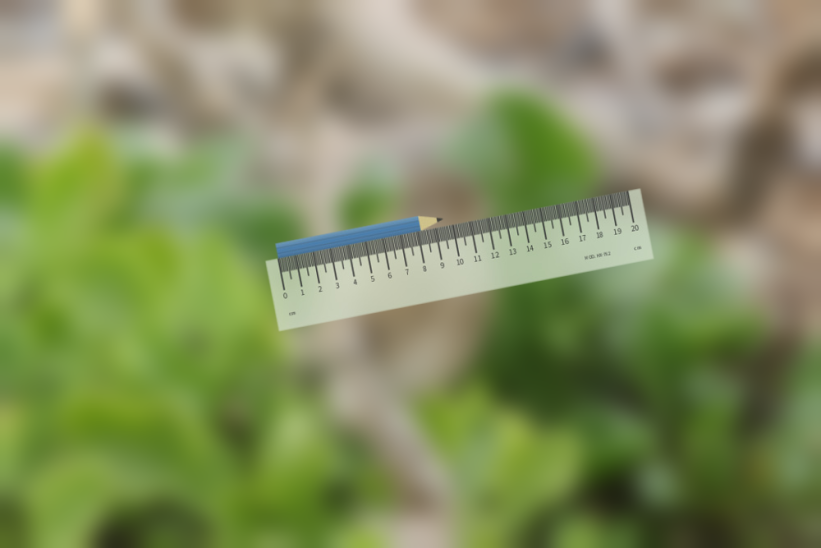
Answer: 9.5 (cm)
